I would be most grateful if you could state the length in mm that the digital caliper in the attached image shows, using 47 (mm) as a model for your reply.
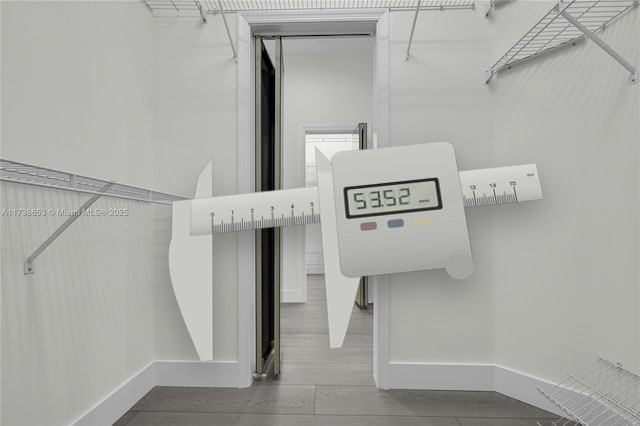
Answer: 53.52 (mm)
